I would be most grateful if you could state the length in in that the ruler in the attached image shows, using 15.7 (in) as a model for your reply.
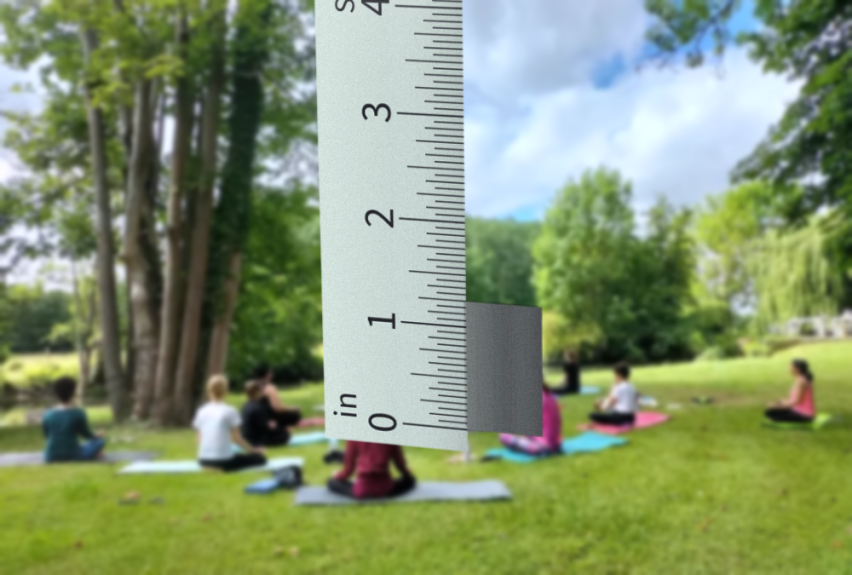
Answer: 1.25 (in)
